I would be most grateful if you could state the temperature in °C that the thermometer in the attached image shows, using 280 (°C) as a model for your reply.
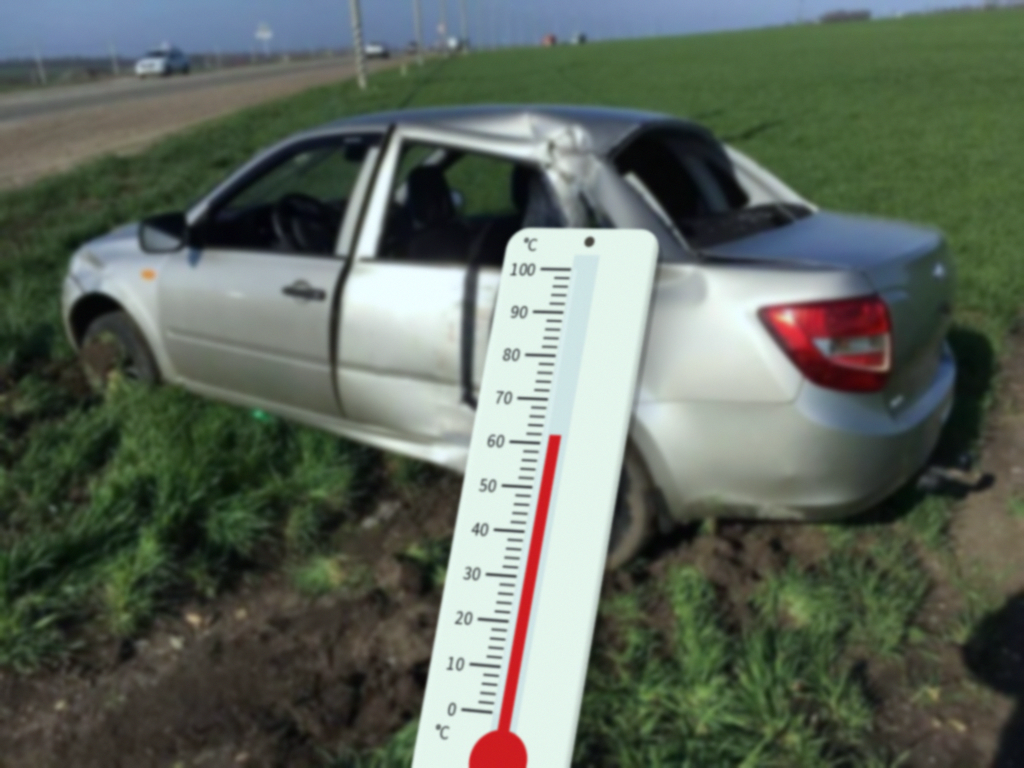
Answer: 62 (°C)
